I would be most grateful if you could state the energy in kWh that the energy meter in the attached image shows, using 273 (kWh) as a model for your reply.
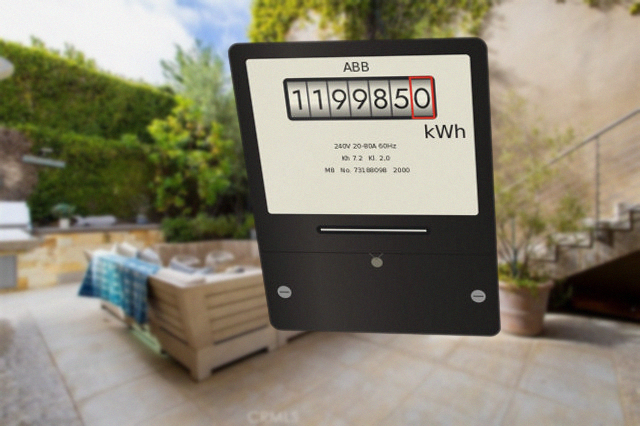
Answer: 119985.0 (kWh)
